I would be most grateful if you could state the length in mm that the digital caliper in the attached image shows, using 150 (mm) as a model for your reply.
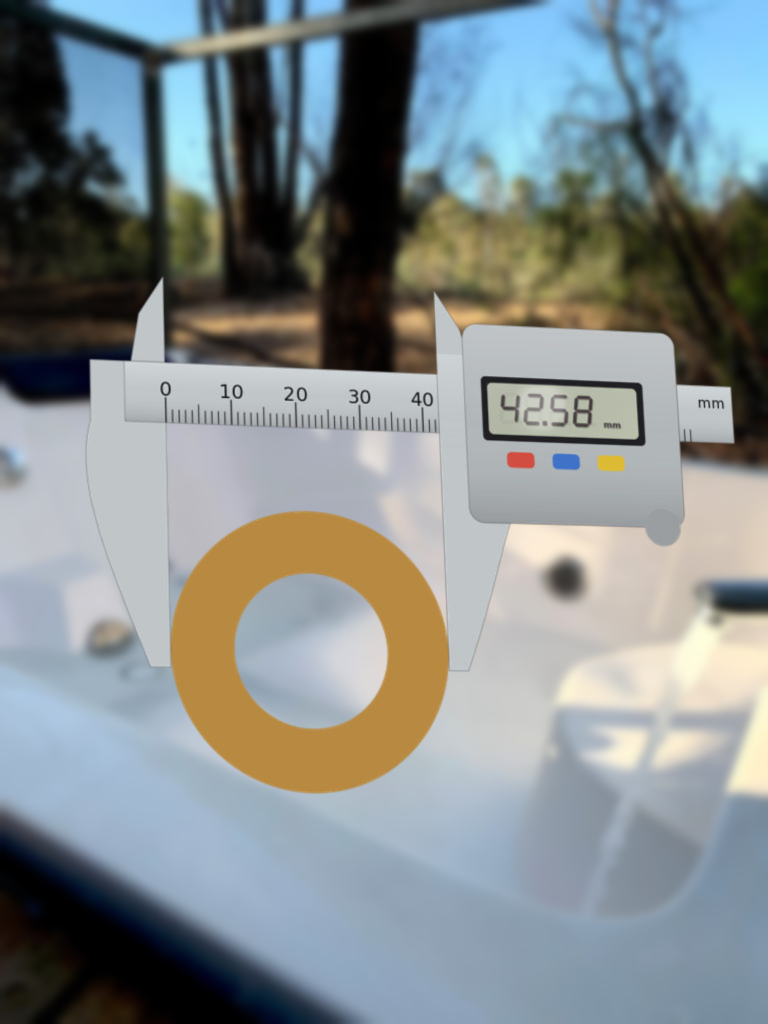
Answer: 42.58 (mm)
